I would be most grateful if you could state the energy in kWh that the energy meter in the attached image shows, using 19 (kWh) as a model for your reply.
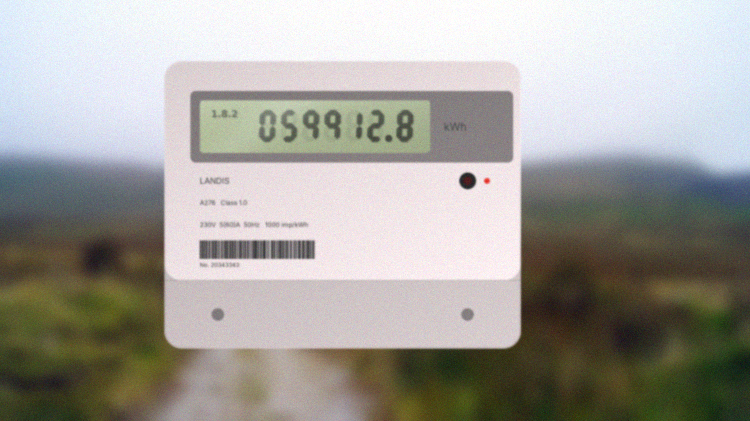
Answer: 59912.8 (kWh)
